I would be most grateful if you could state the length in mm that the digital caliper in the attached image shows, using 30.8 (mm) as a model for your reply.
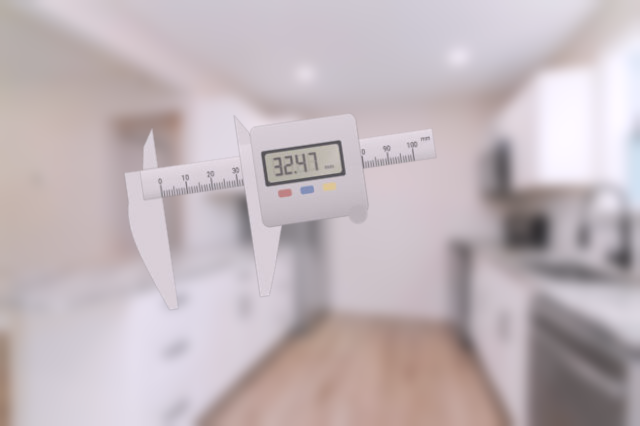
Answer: 32.47 (mm)
